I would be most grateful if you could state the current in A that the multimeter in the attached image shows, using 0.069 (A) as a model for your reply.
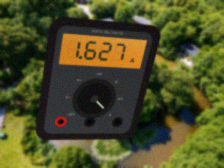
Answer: 1.627 (A)
